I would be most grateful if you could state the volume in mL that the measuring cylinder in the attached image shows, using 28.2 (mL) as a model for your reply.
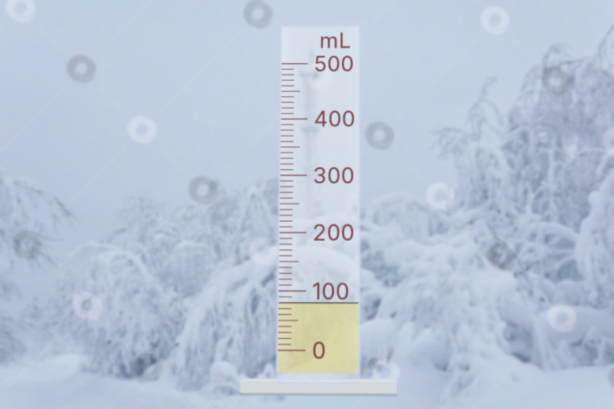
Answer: 80 (mL)
